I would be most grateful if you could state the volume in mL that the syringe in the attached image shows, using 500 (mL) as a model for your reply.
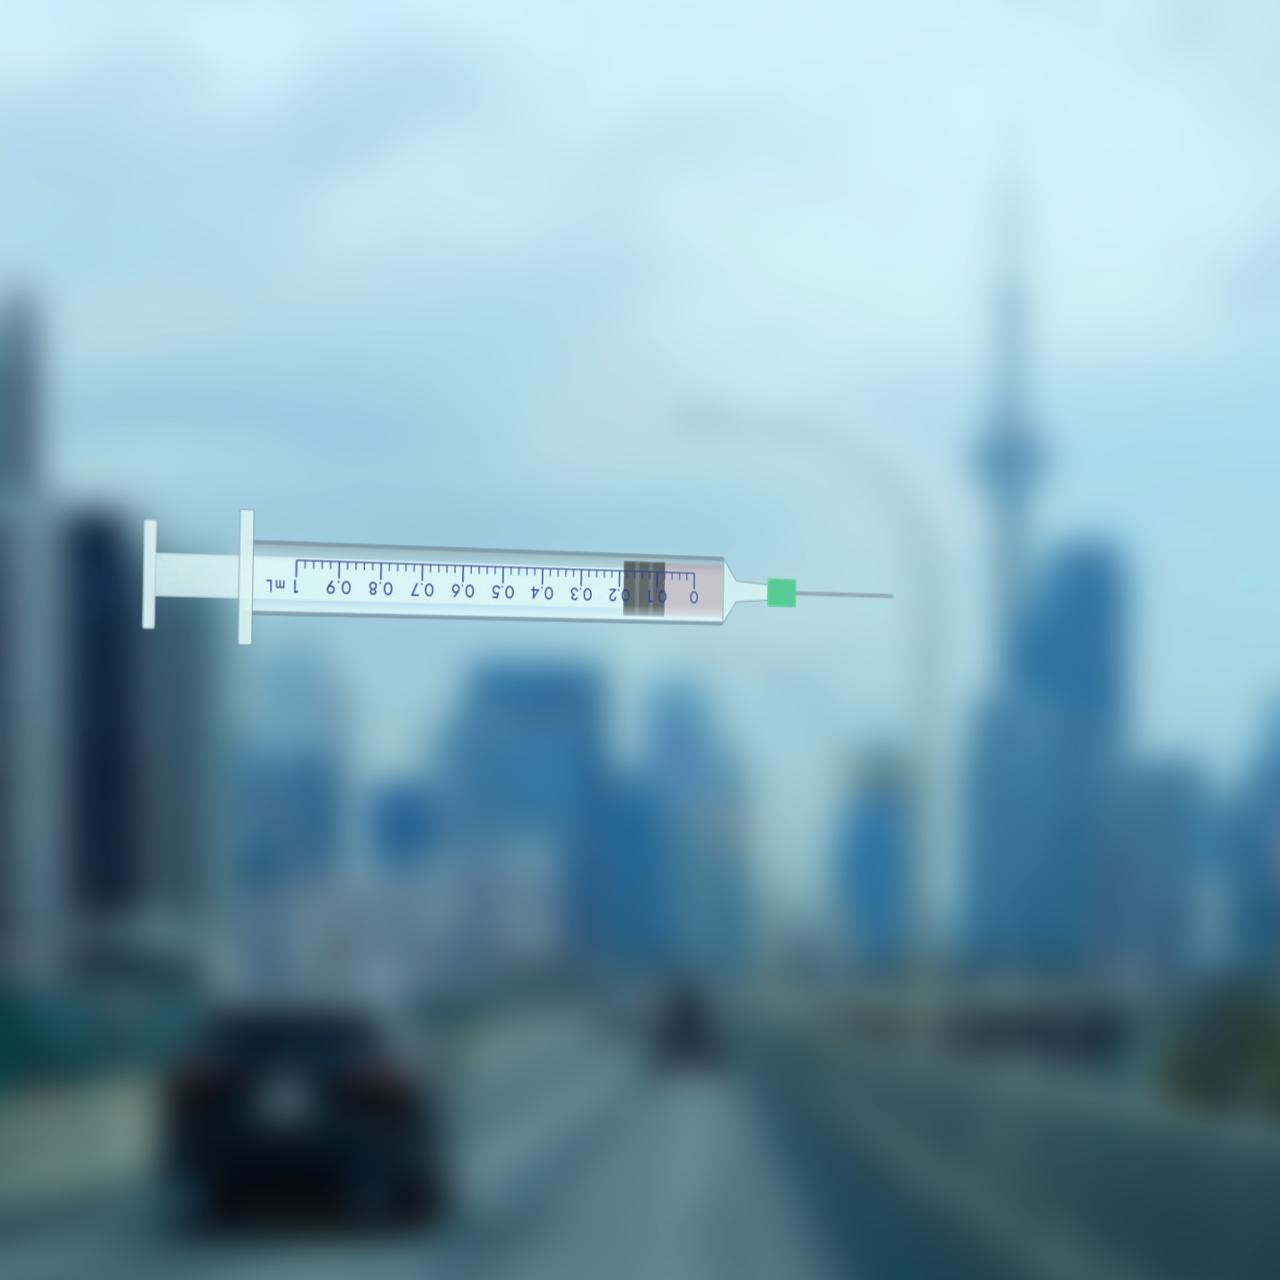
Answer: 0.08 (mL)
